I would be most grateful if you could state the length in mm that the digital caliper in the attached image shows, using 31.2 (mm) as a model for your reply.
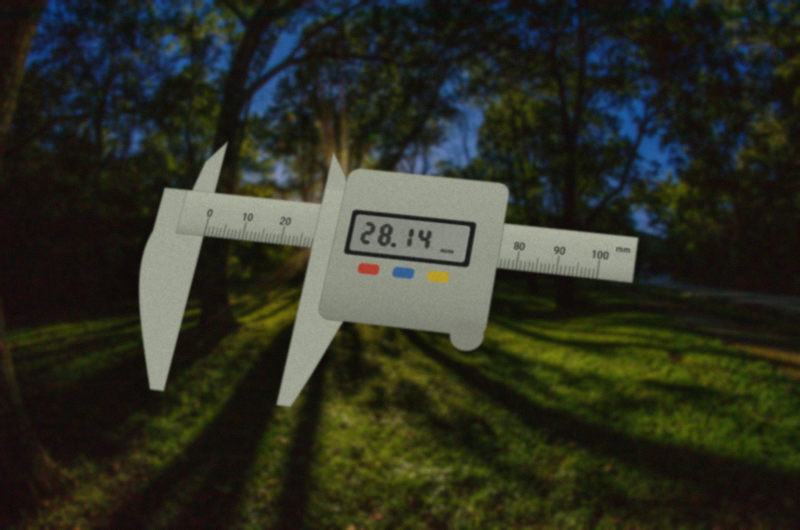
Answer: 28.14 (mm)
